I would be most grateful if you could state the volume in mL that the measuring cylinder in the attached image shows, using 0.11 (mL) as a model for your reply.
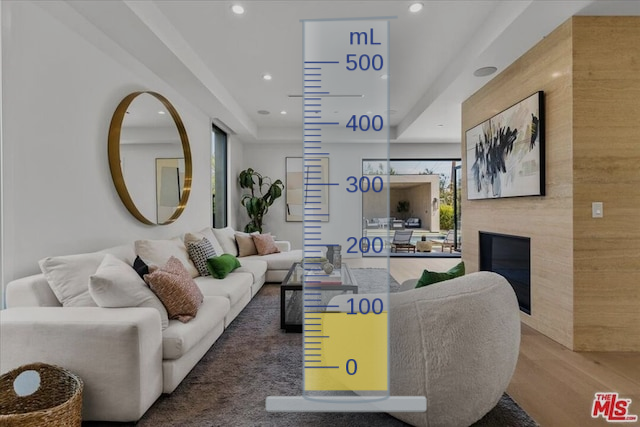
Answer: 90 (mL)
